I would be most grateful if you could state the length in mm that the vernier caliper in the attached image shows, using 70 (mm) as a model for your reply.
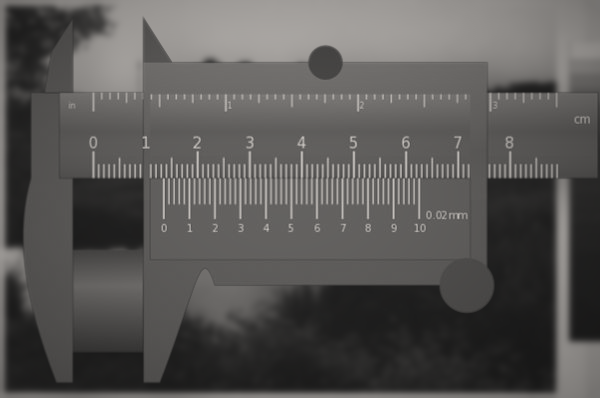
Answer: 13.5 (mm)
